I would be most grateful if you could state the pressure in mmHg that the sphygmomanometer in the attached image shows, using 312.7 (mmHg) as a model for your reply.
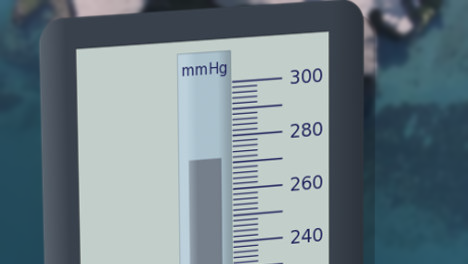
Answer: 272 (mmHg)
